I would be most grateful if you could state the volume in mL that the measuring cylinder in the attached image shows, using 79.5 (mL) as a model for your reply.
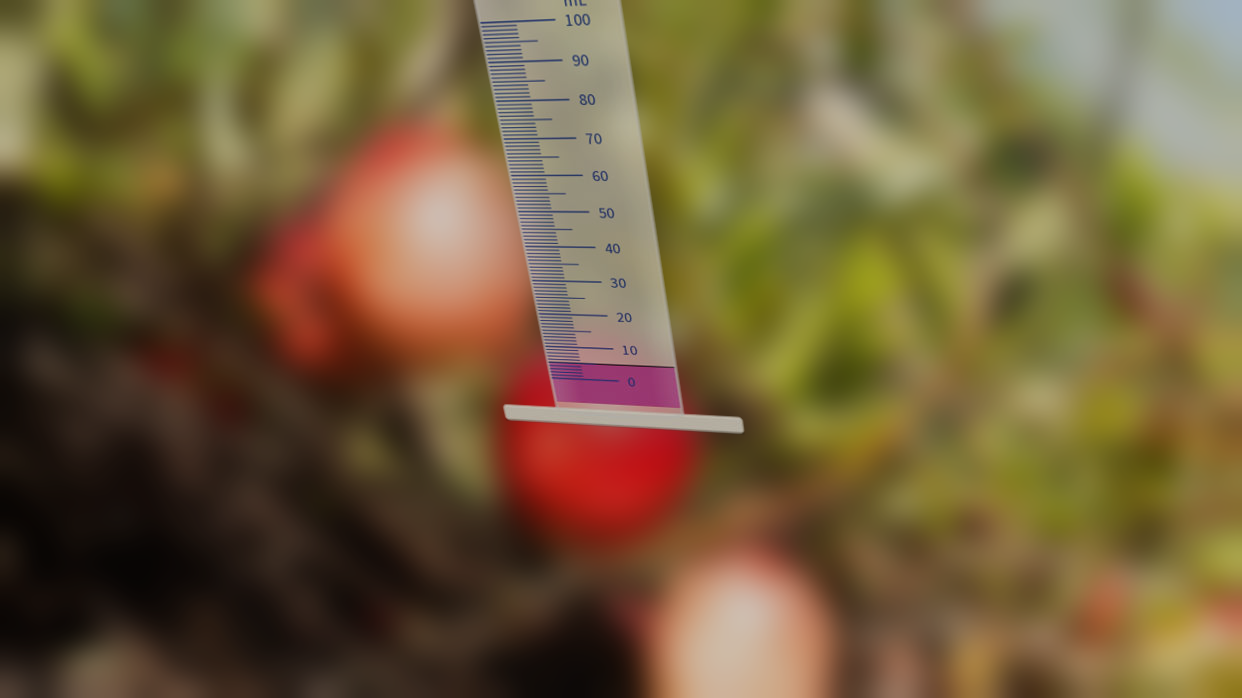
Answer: 5 (mL)
